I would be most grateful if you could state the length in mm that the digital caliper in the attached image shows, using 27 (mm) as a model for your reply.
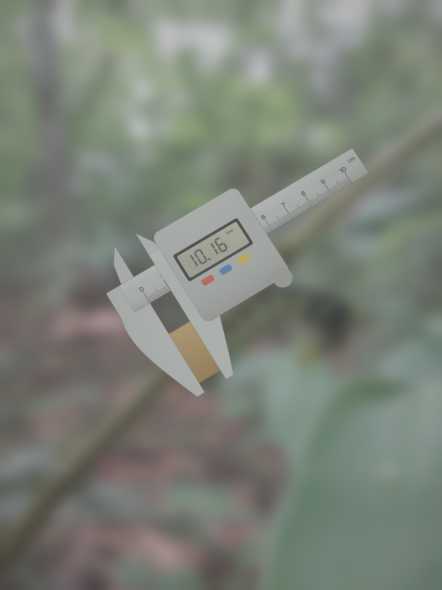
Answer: 10.16 (mm)
